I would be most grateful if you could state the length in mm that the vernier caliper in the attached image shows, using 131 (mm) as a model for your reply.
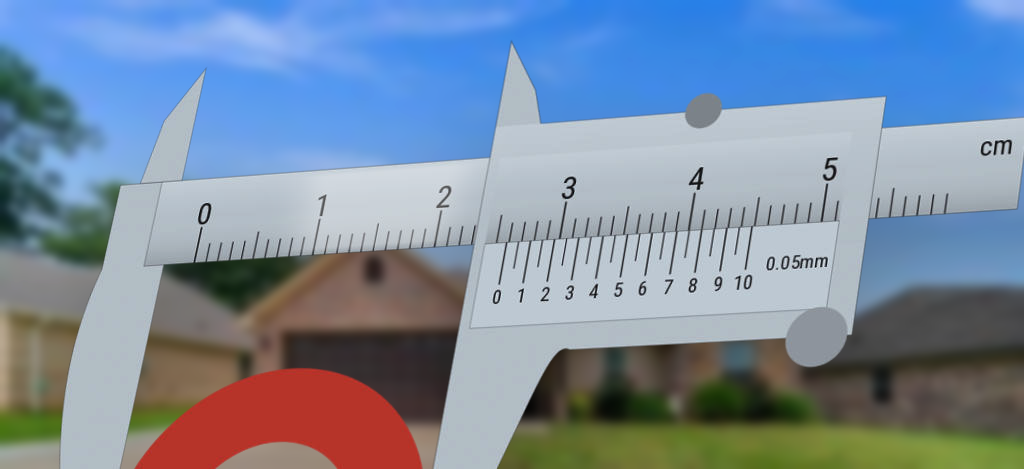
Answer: 25.8 (mm)
